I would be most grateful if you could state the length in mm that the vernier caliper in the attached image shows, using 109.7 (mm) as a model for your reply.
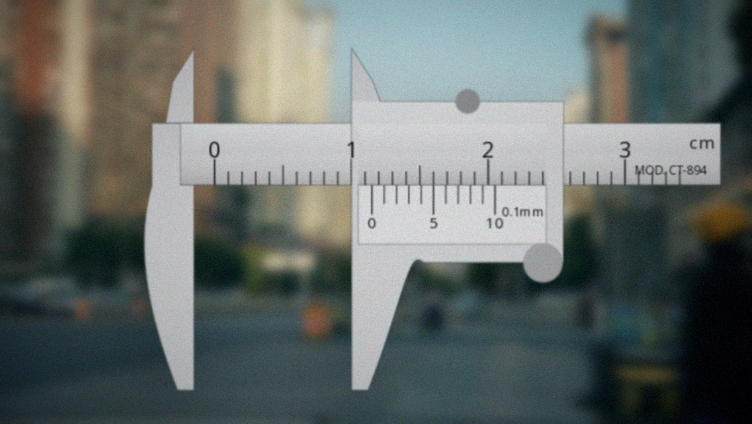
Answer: 11.5 (mm)
